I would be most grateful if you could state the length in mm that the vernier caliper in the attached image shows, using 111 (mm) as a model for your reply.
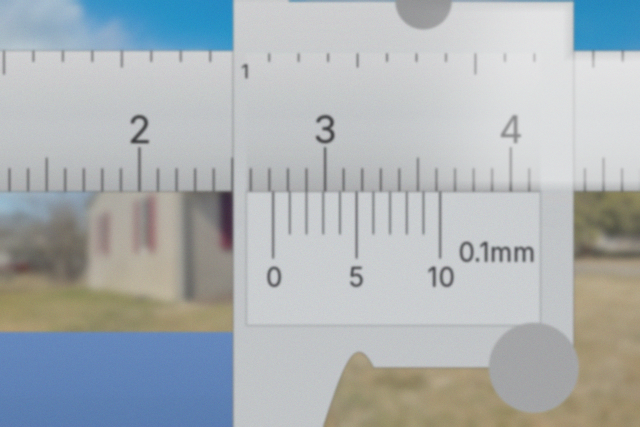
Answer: 27.2 (mm)
